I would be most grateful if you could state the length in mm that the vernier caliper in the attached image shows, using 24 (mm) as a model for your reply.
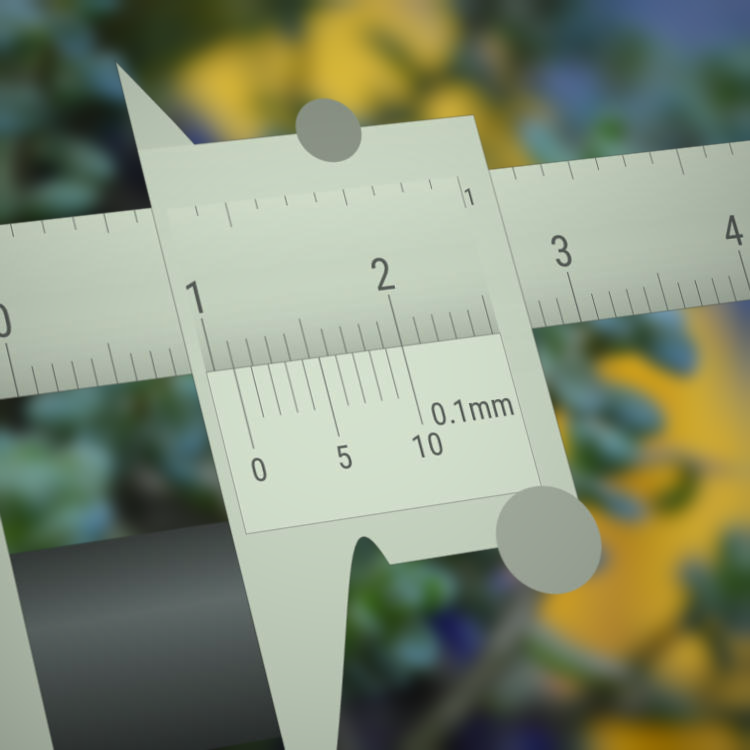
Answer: 11.0 (mm)
